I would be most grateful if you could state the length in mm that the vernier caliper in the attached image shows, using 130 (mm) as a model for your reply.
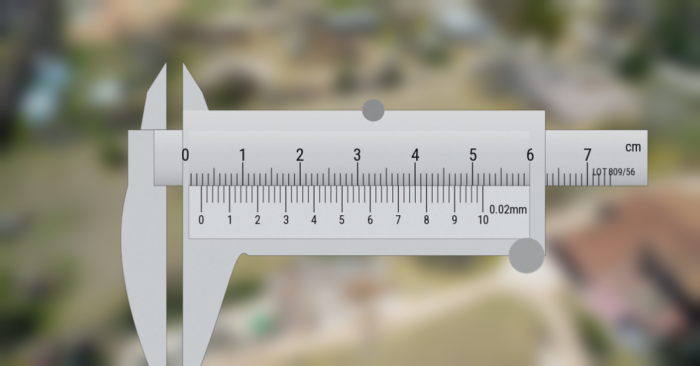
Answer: 2.8 (mm)
